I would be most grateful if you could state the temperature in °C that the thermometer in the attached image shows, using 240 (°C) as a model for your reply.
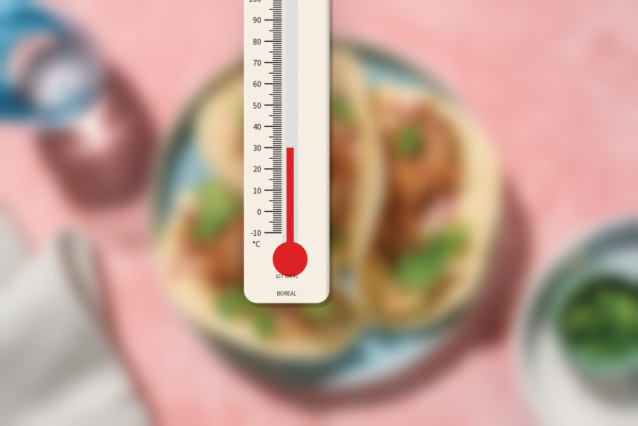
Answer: 30 (°C)
